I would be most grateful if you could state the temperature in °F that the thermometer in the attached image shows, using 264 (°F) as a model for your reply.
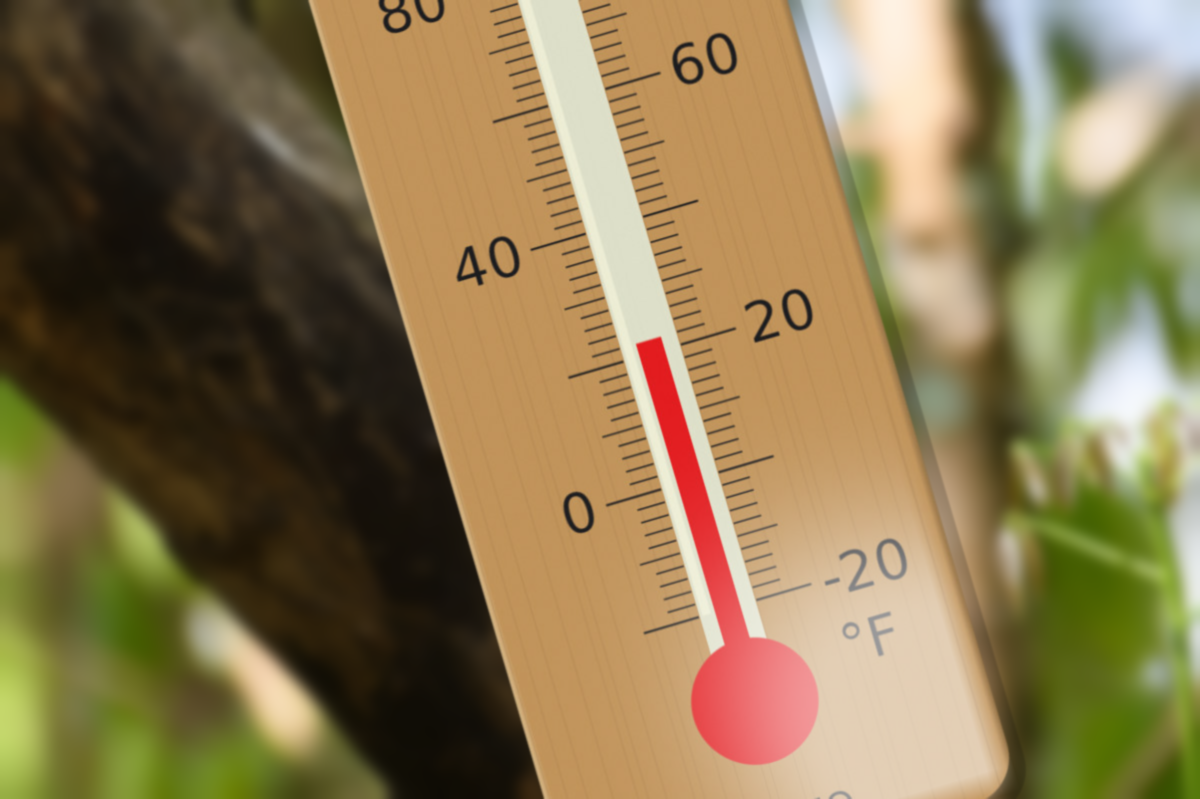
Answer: 22 (°F)
